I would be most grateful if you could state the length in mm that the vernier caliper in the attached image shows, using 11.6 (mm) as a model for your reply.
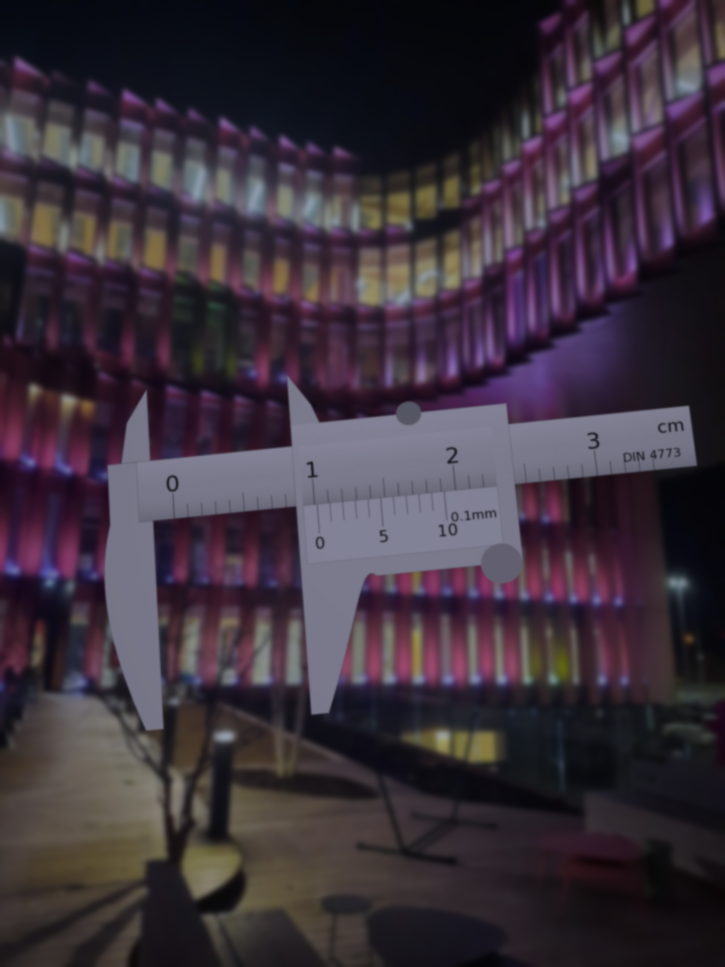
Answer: 10.2 (mm)
